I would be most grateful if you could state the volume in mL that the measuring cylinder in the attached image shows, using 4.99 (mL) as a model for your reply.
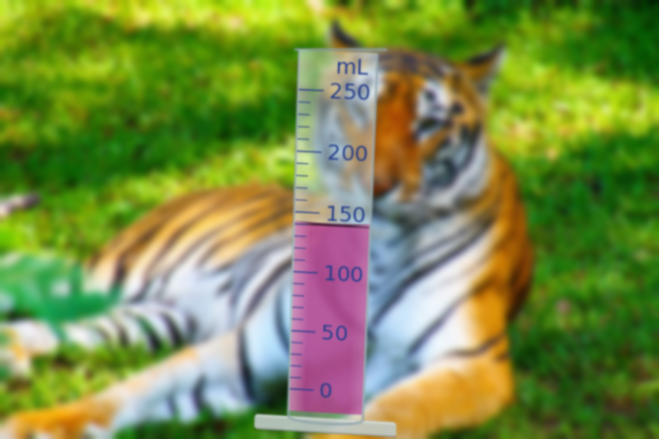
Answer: 140 (mL)
